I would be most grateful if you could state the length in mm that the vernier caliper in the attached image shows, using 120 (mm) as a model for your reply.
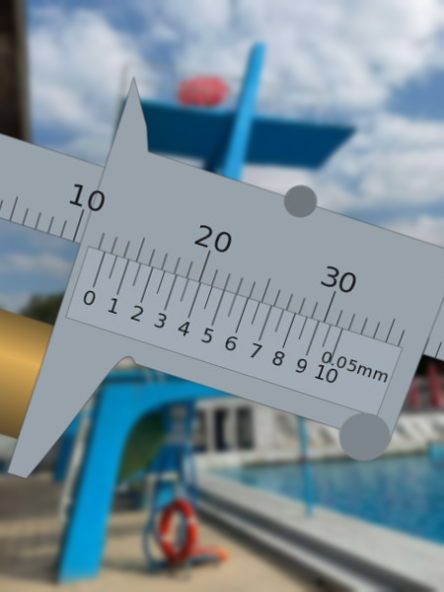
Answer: 12.5 (mm)
